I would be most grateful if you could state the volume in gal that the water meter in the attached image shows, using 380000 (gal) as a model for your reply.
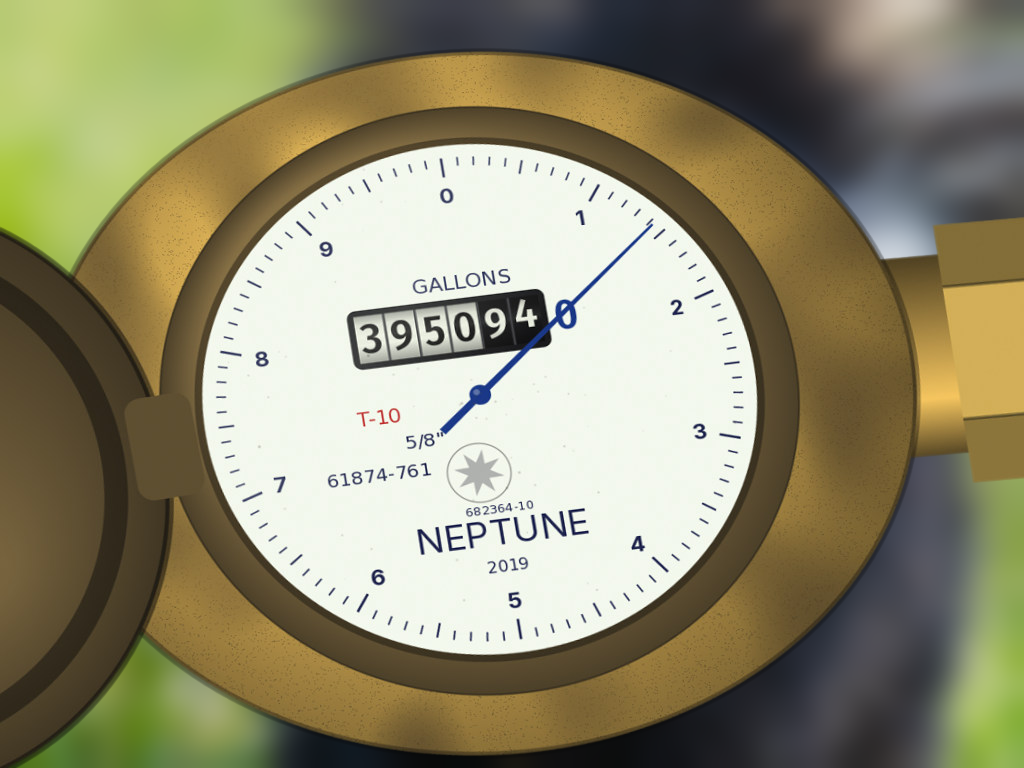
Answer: 3950941.4 (gal)
